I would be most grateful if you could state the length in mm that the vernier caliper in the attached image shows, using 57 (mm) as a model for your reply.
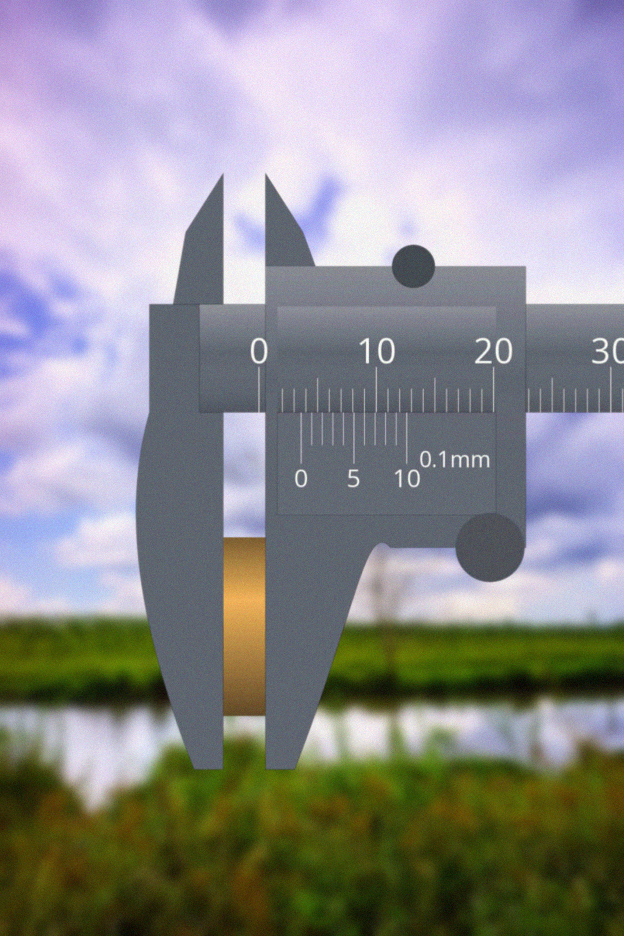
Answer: 3.6 (mm)
